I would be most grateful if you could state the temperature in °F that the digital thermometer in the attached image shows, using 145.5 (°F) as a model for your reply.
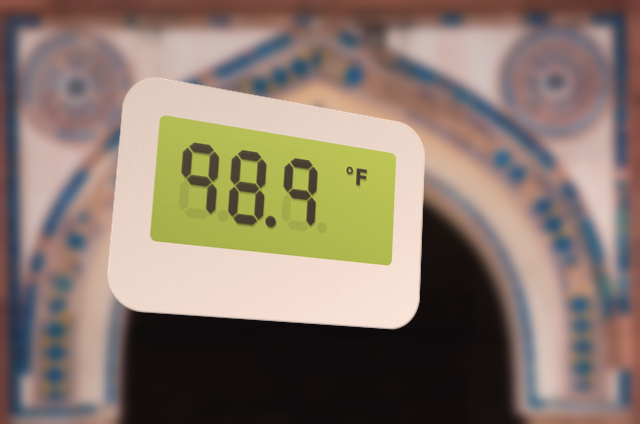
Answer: 98.9 (°F)
